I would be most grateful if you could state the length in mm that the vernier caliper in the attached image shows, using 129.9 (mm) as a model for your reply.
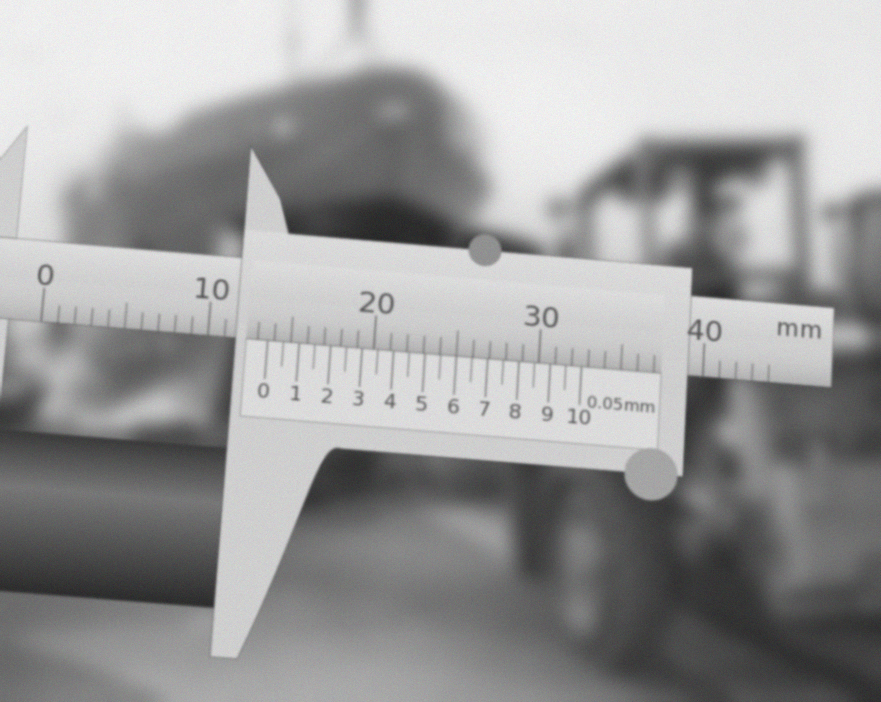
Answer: 13.6 (mm)
